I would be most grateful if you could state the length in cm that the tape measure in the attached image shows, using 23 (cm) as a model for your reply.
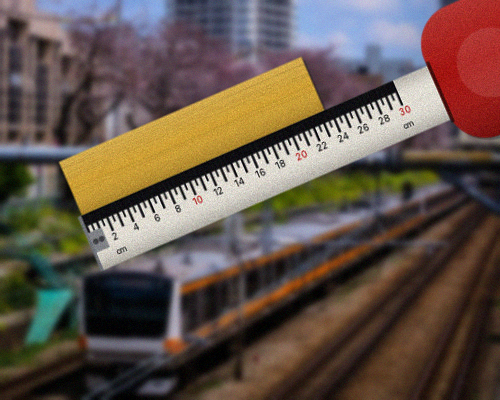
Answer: 23.5 (cm)
